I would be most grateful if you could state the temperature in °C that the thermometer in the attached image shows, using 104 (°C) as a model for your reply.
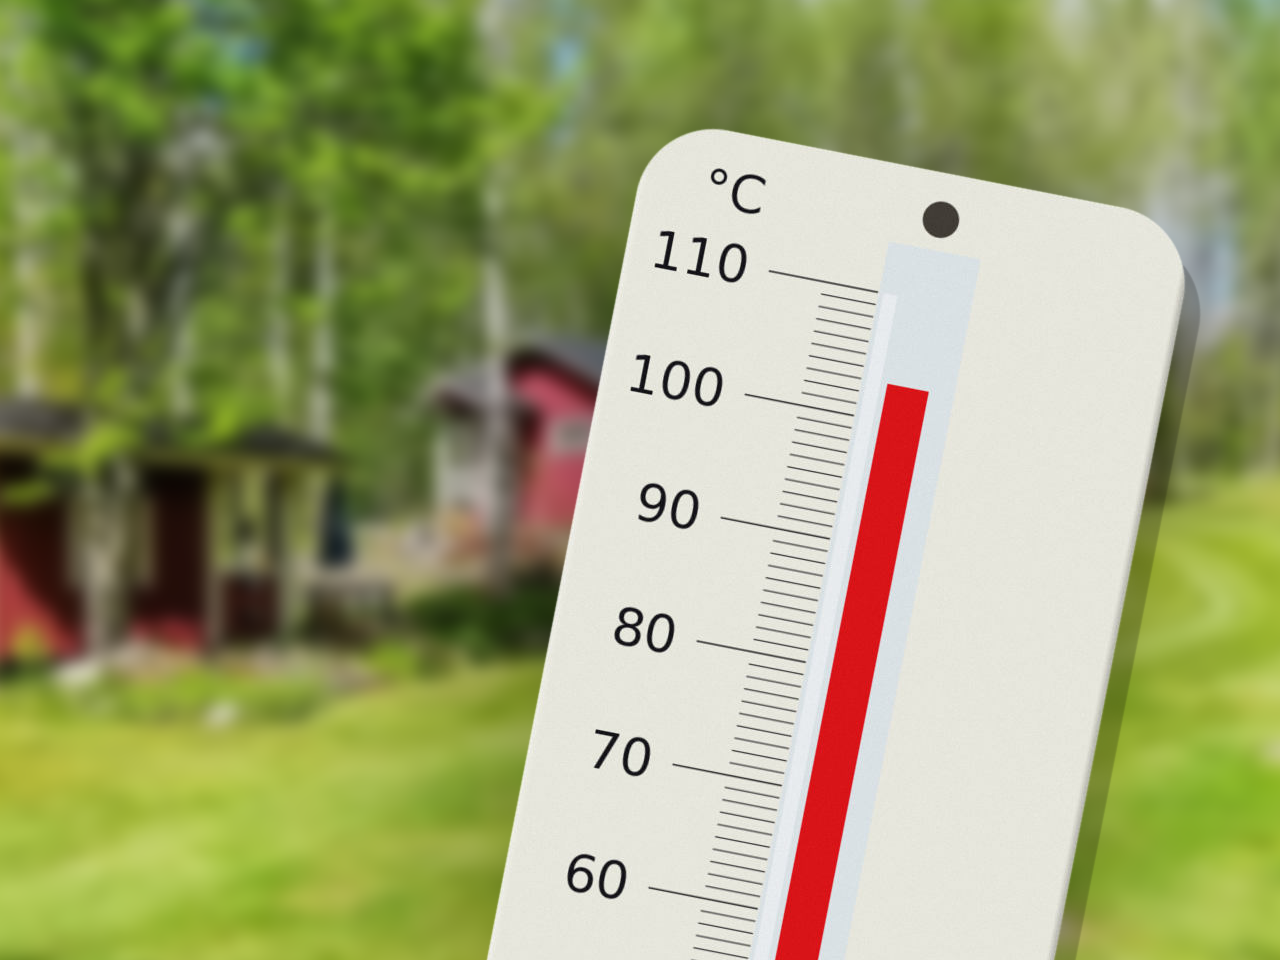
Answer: 103 (°C)
